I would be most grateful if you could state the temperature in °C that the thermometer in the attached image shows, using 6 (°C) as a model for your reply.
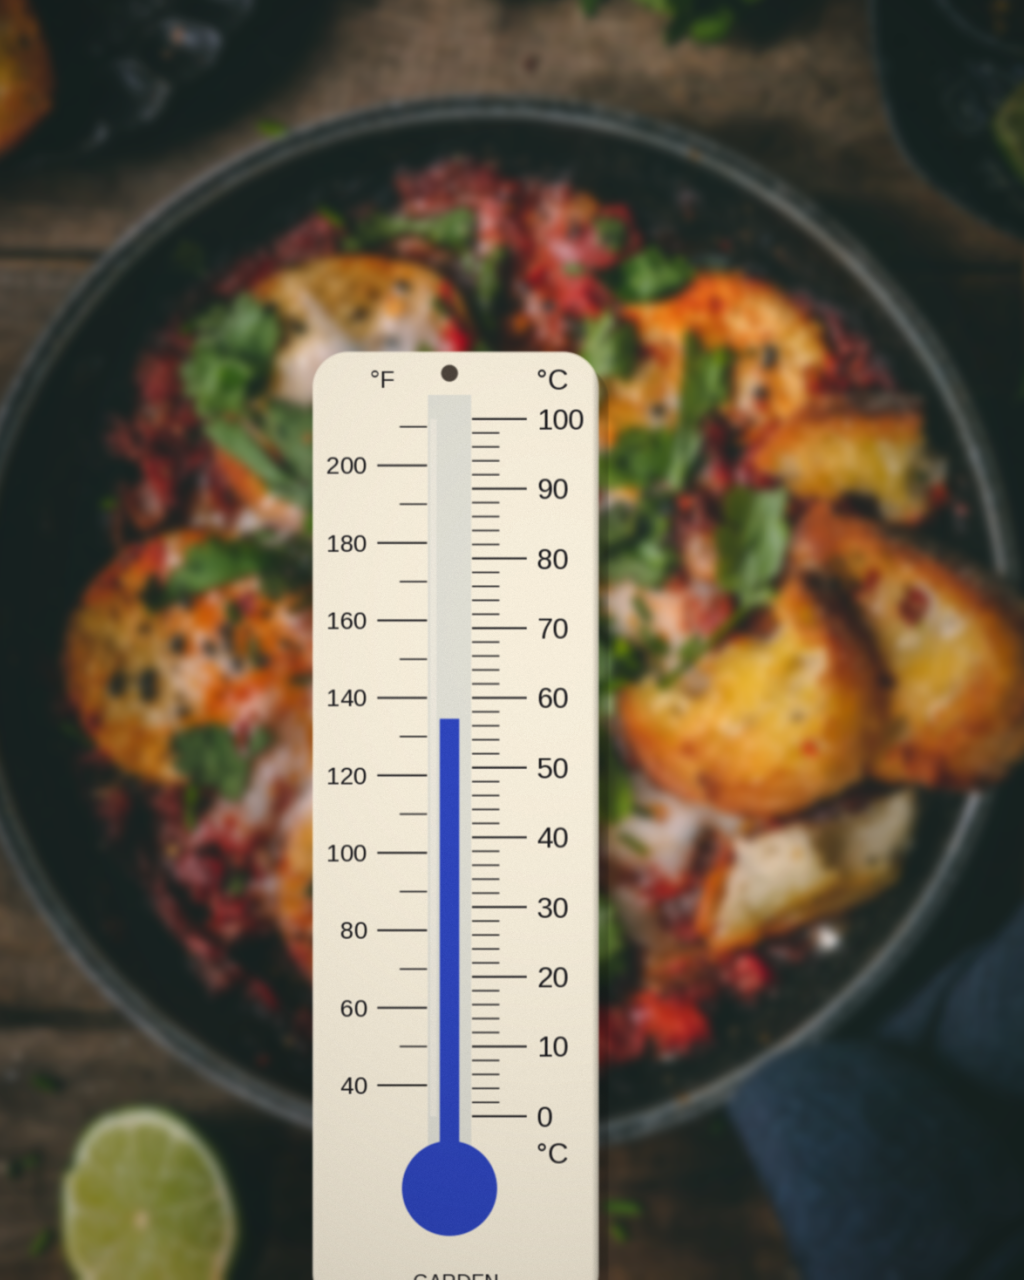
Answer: 57 (°C)
